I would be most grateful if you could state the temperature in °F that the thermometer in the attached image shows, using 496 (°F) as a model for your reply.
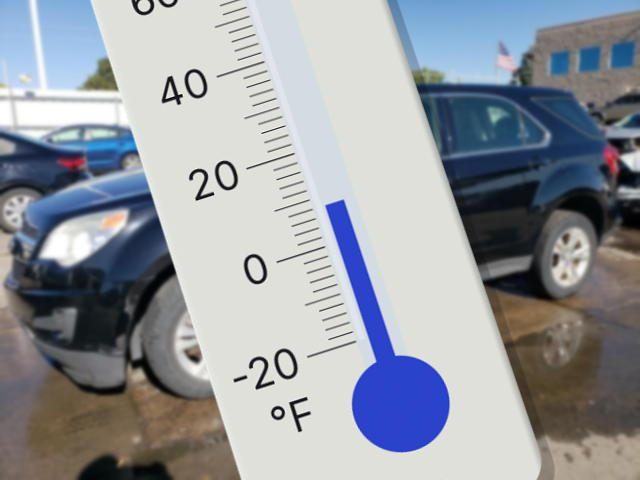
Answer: 8 (°F)
